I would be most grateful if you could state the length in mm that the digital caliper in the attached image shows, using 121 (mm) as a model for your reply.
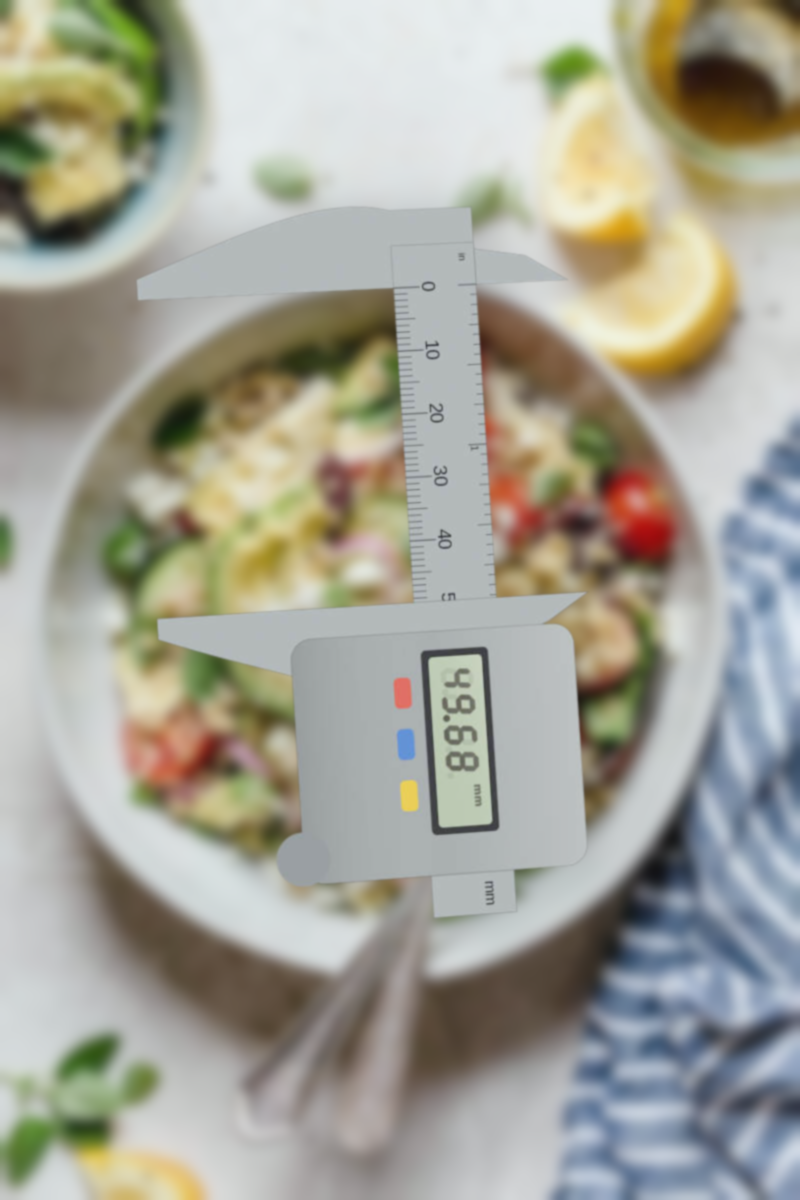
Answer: 49.68 (mm)
